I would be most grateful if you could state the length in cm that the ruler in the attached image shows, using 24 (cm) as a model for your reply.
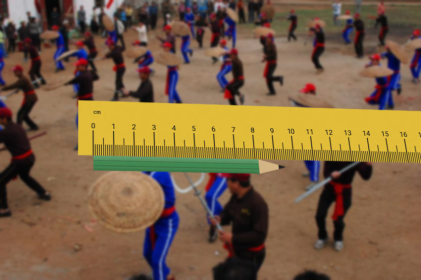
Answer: 9.5 (cm)
